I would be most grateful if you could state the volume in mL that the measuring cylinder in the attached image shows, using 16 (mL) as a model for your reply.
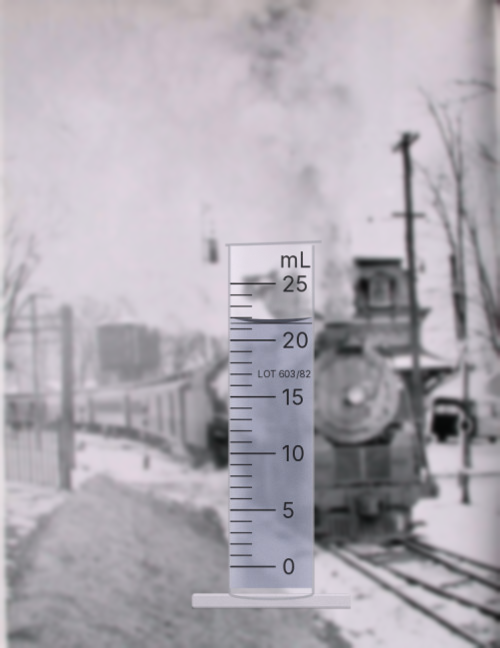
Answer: 21.5 (mL)
